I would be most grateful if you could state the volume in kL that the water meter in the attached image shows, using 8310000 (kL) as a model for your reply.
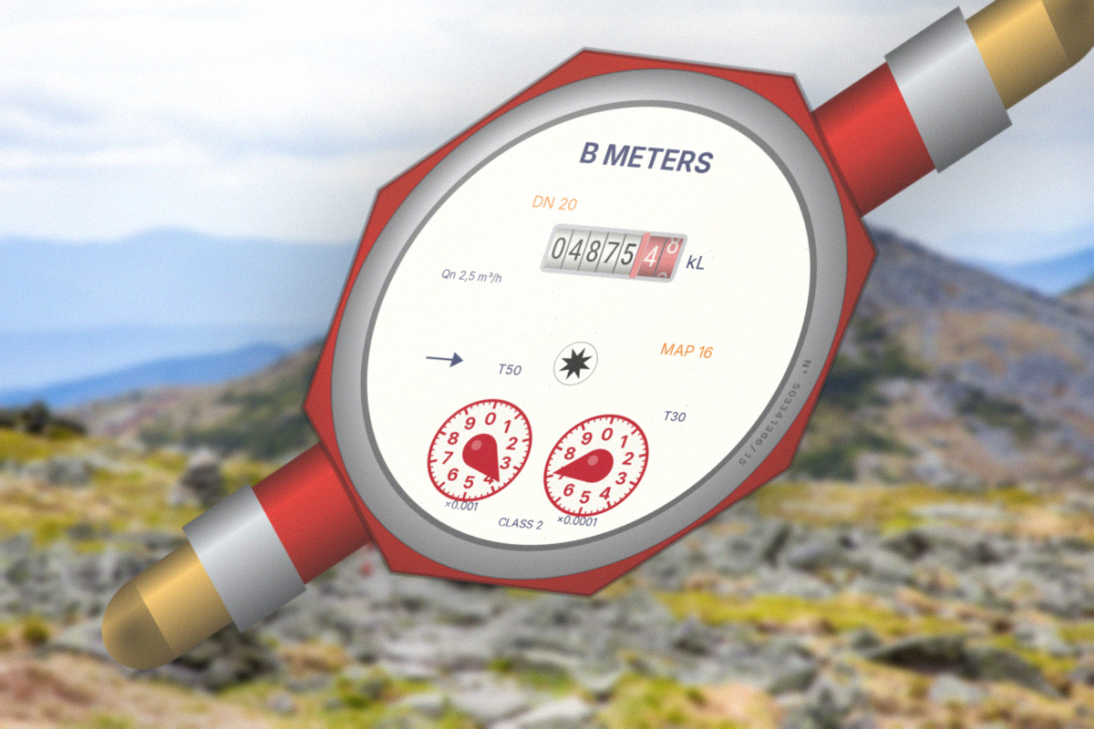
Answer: 4875.4837 (kL)
